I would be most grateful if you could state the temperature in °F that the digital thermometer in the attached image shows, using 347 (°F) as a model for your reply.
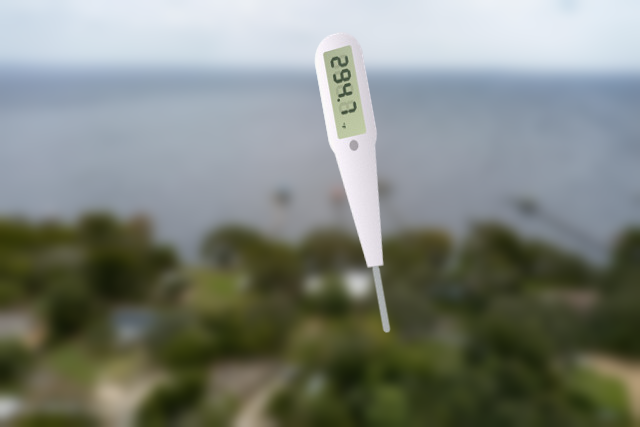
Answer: 294.7 (°F)
